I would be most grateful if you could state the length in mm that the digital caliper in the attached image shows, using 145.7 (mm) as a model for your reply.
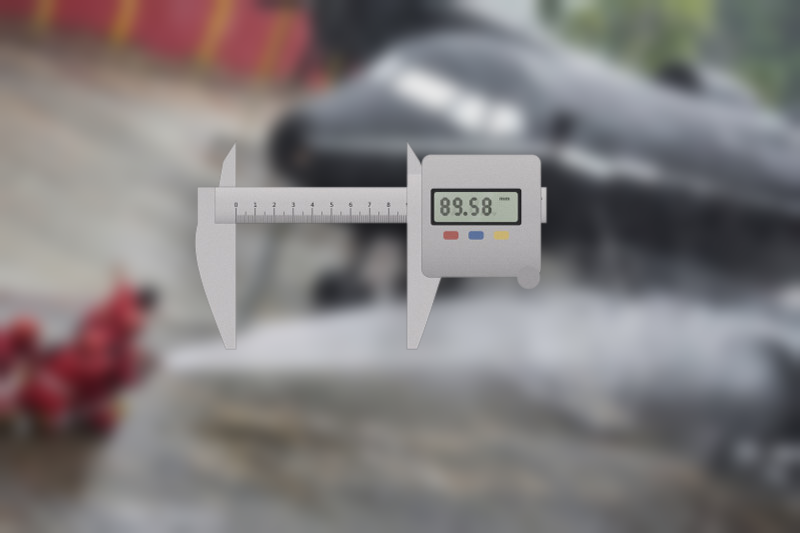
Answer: 89.58 (mm)
